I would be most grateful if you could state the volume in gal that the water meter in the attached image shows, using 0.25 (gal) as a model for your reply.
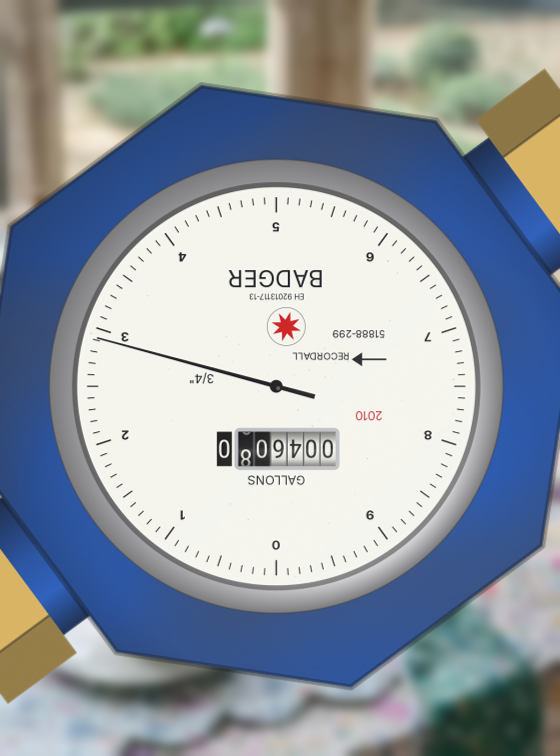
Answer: 46082.9 (gal)
